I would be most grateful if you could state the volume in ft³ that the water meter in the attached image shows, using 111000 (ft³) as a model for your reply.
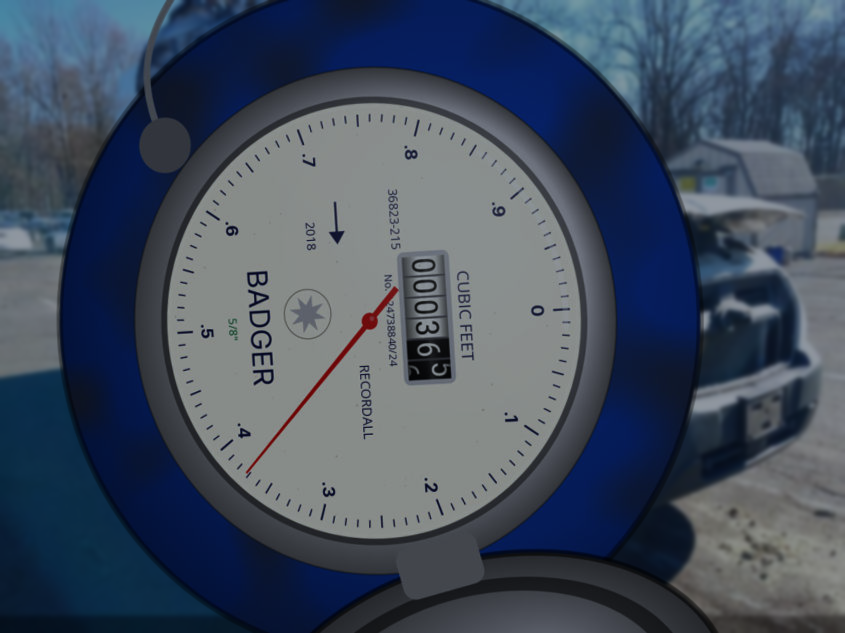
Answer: 365.37 (ft³)
